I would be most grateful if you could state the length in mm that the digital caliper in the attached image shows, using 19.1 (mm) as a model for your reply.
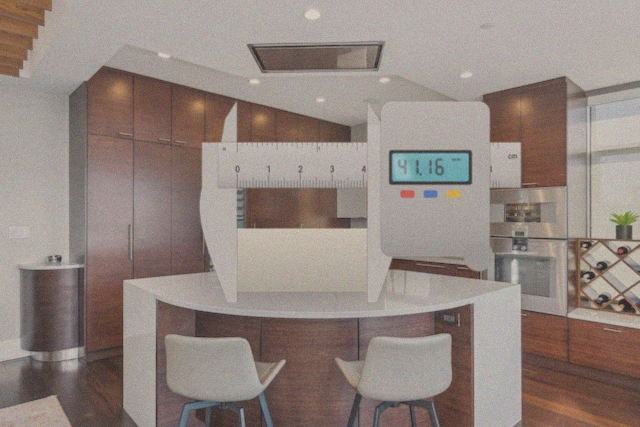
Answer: 41.16 (mm)
